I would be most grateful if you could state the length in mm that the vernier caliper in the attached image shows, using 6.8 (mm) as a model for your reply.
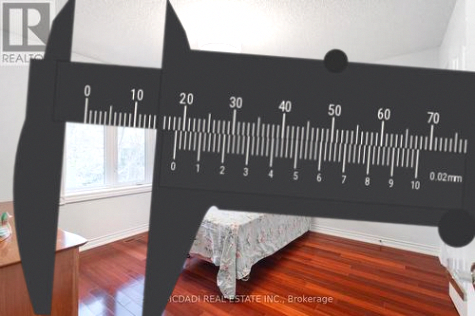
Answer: 18.5 (mm)
